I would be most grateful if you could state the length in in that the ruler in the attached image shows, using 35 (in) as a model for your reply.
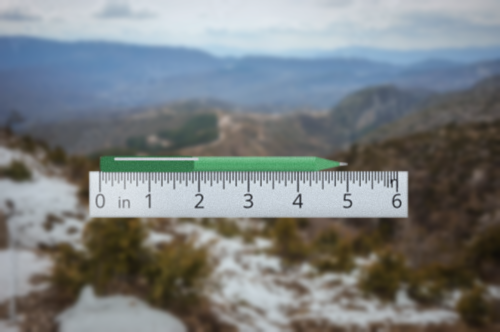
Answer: 5 (in)
